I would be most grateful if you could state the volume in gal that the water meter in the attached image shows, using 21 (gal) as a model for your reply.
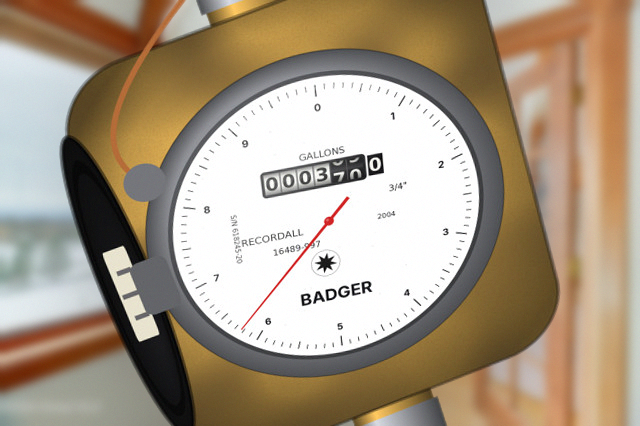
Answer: 3696.2 (gal)
